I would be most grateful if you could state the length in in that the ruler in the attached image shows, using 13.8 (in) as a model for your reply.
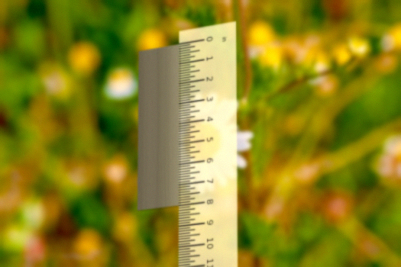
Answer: 8 (in)
